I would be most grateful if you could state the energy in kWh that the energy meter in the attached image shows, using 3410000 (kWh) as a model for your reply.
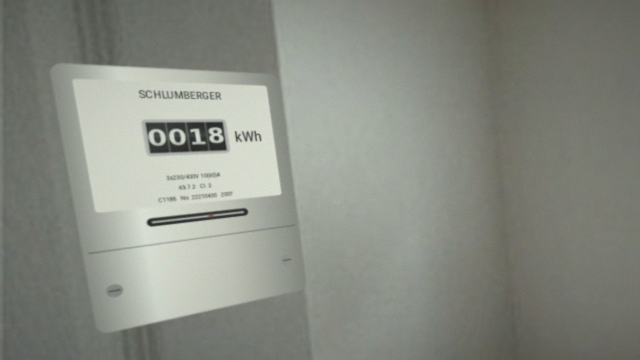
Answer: 18 (kWh)
